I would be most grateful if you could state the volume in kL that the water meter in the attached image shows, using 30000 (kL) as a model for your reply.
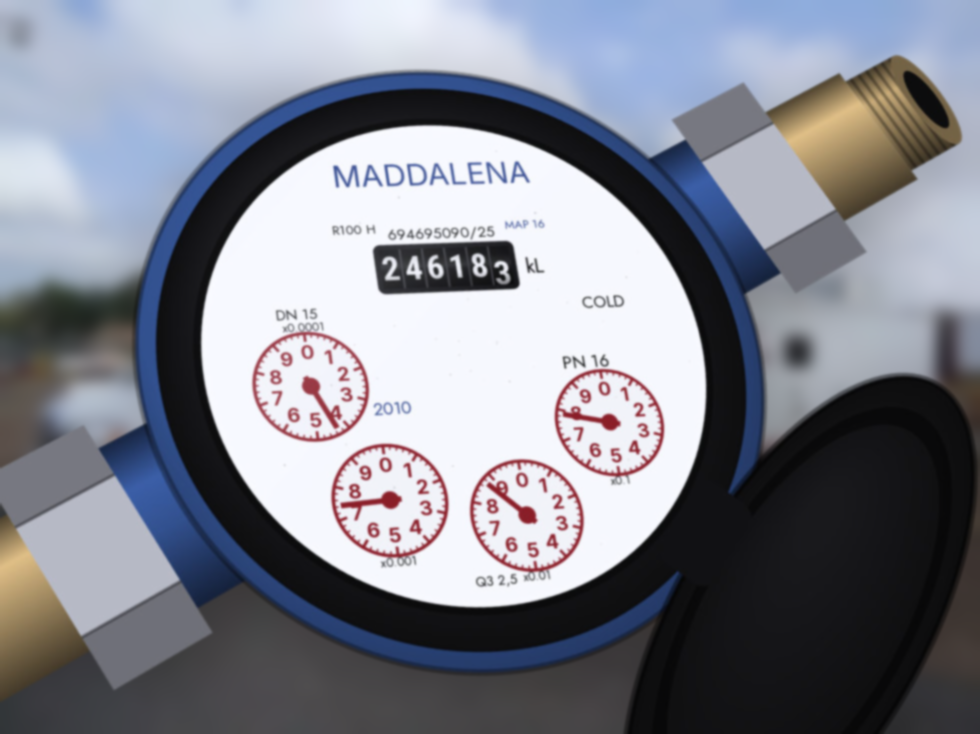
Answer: 246182.7874 (kL)
